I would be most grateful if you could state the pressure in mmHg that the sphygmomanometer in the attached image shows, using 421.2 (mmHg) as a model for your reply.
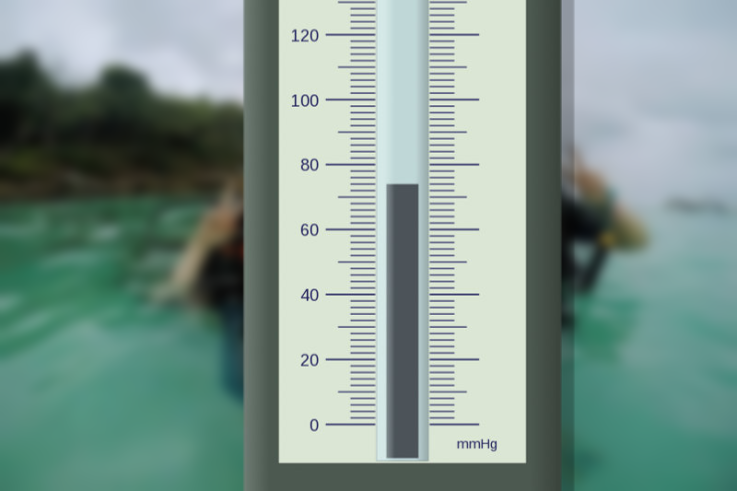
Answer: 74 (mmHg)
